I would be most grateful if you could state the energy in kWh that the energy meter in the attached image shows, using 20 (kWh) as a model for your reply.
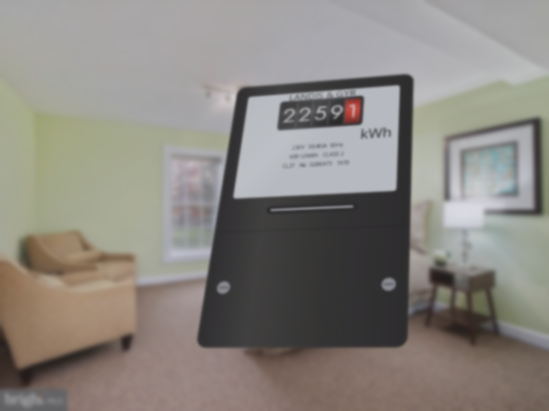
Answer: 2259.1 (kWh)
